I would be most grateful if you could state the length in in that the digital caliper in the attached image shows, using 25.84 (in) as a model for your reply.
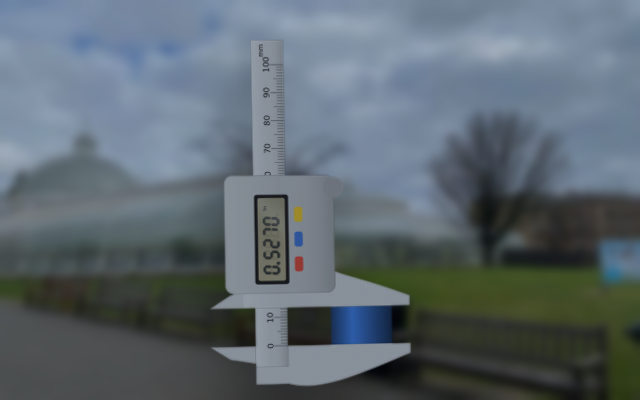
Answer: 0.5270 (in)
